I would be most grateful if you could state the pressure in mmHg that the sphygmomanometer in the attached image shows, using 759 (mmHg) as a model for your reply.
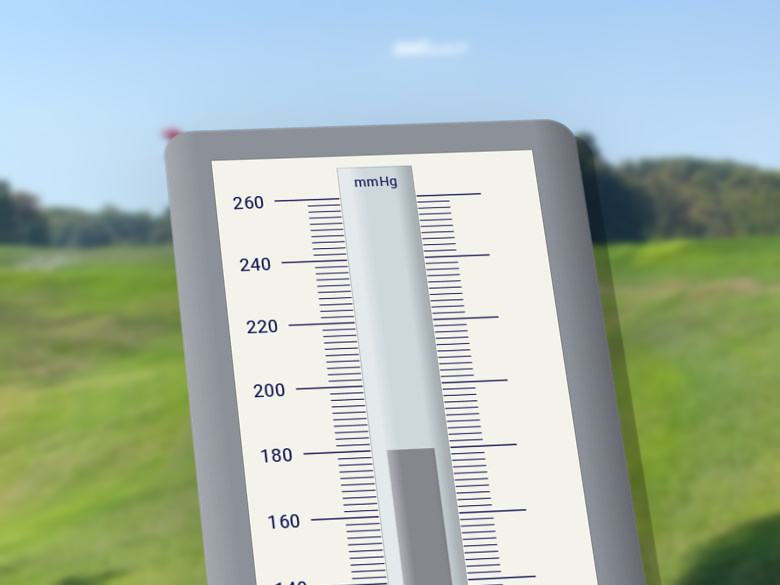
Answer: 180 (mmHg)
